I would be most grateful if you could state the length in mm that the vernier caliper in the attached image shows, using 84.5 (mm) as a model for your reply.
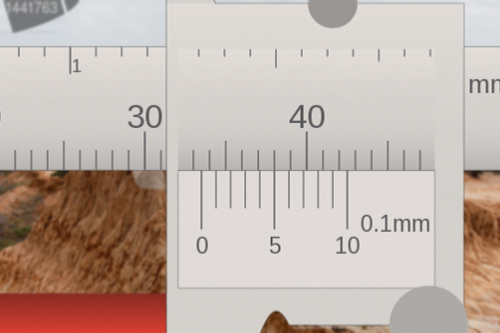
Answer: 33.5 (mm)
